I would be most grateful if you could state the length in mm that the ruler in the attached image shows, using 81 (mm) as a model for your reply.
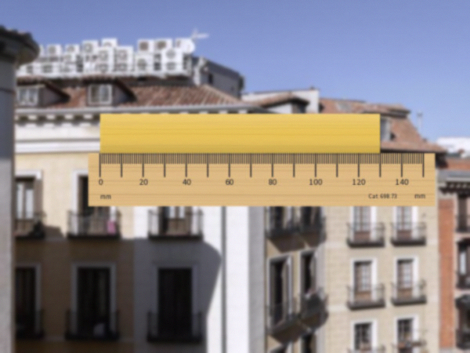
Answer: 130 (mm)
